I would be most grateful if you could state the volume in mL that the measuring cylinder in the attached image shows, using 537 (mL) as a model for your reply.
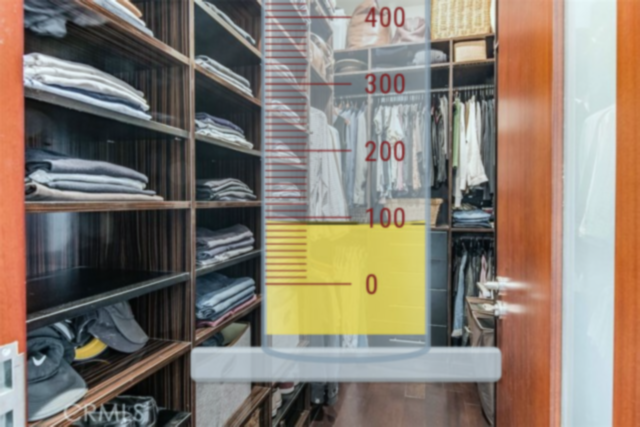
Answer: 90 (mL)
